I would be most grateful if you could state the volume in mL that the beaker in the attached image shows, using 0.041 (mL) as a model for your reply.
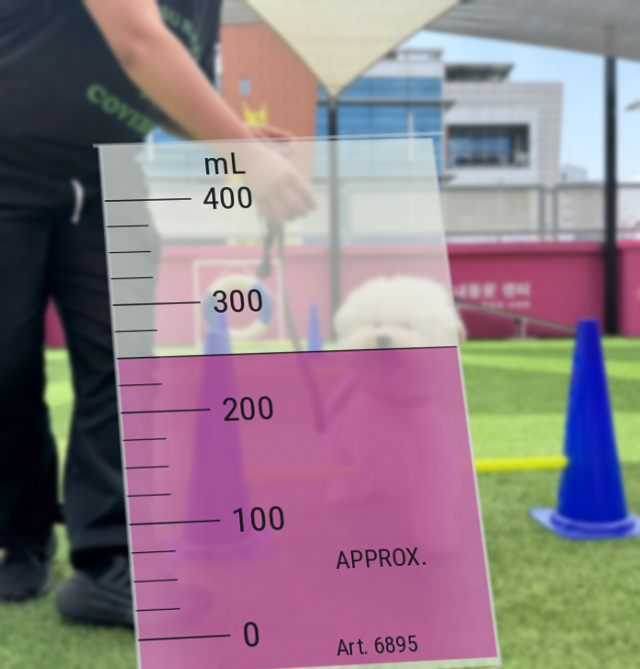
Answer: 250 (mL)
